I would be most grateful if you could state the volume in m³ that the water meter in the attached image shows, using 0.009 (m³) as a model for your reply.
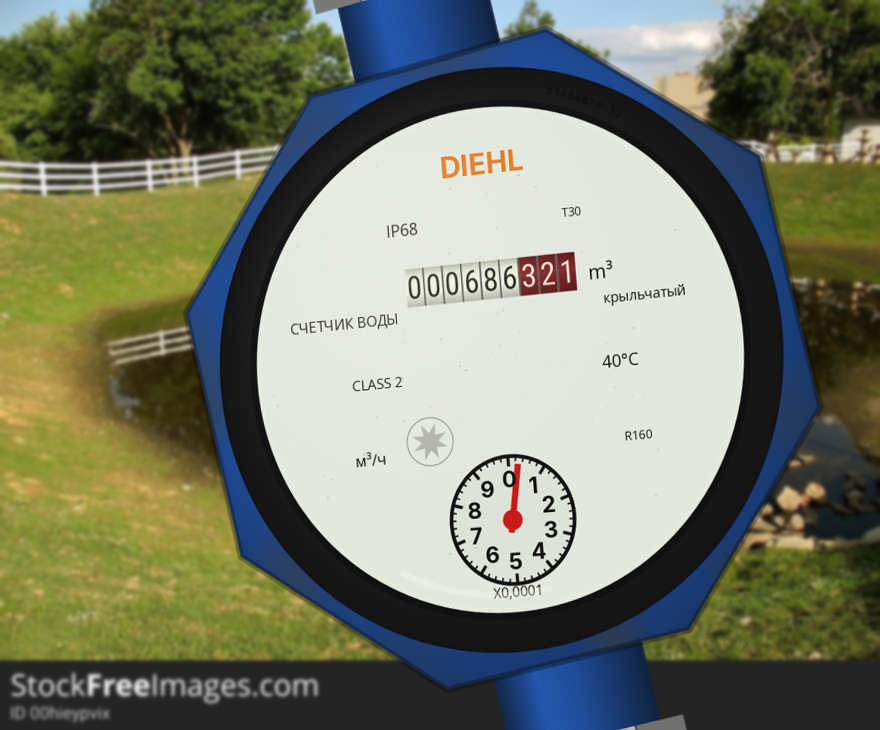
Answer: 686.3210 (m³)
